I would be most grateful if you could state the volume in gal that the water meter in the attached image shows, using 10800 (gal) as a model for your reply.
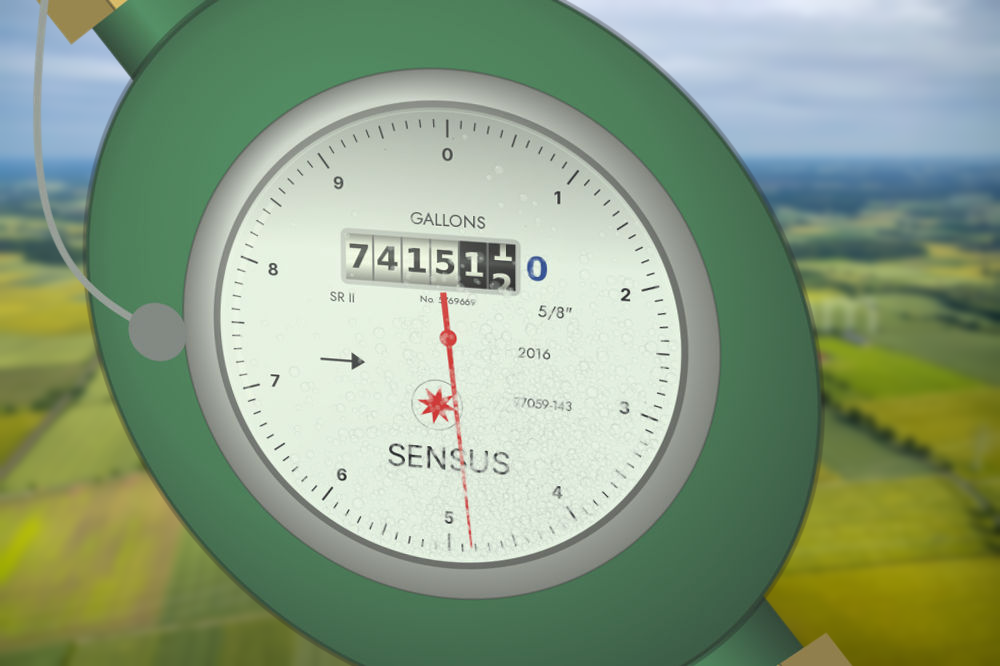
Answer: 7415114.8 (gal)
